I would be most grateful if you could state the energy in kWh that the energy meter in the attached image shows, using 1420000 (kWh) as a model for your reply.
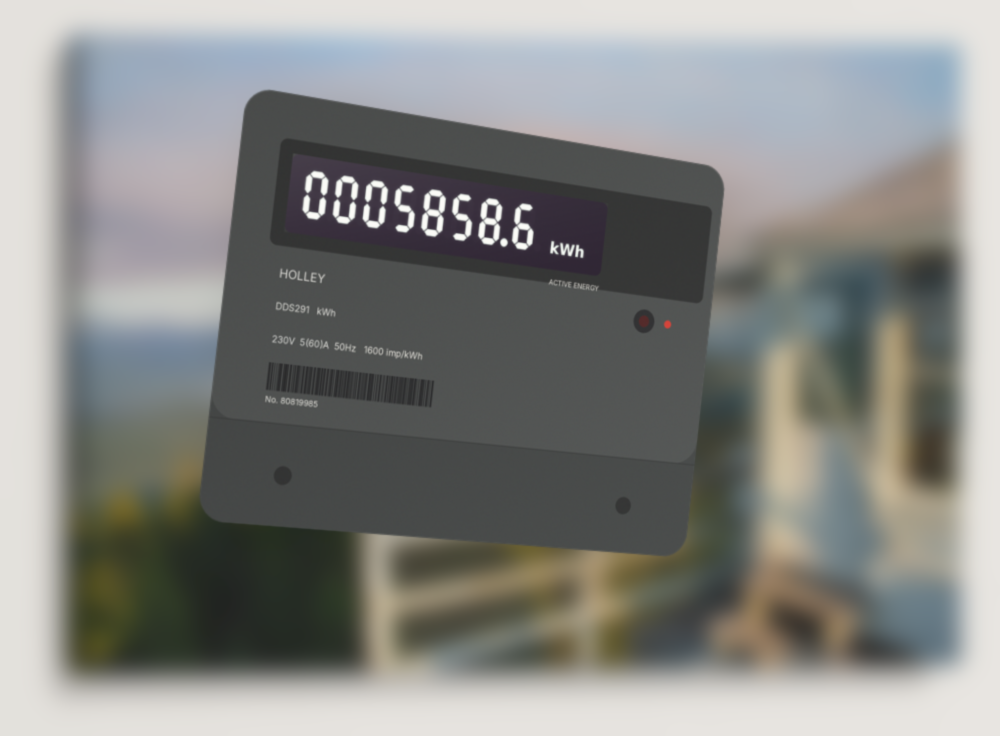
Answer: 5858.6 (kWh)
